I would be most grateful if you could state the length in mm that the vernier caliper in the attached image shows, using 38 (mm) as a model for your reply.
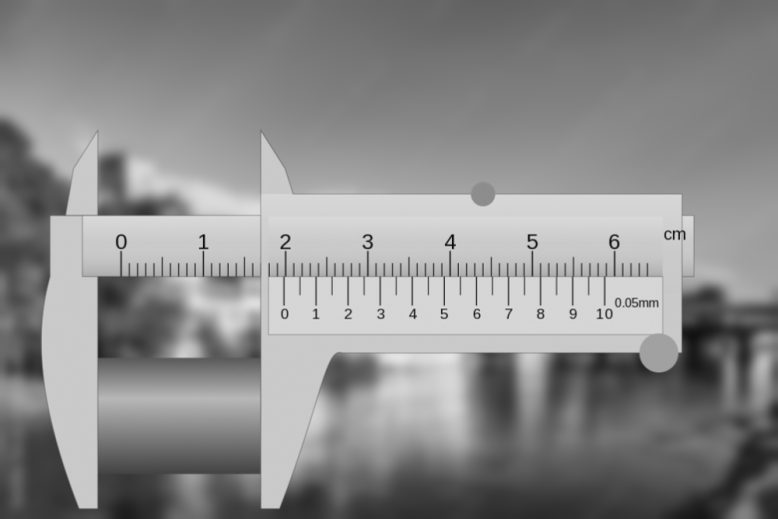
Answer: 19.8 (mm)
